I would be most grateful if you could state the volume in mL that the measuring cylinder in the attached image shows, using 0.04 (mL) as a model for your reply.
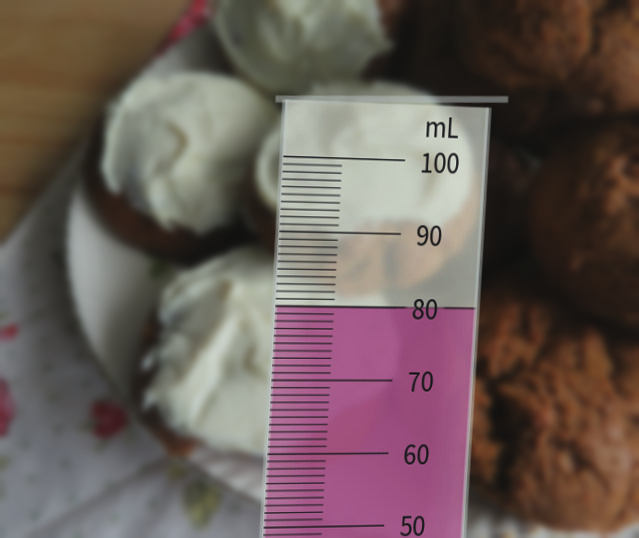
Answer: 80 (mL)
